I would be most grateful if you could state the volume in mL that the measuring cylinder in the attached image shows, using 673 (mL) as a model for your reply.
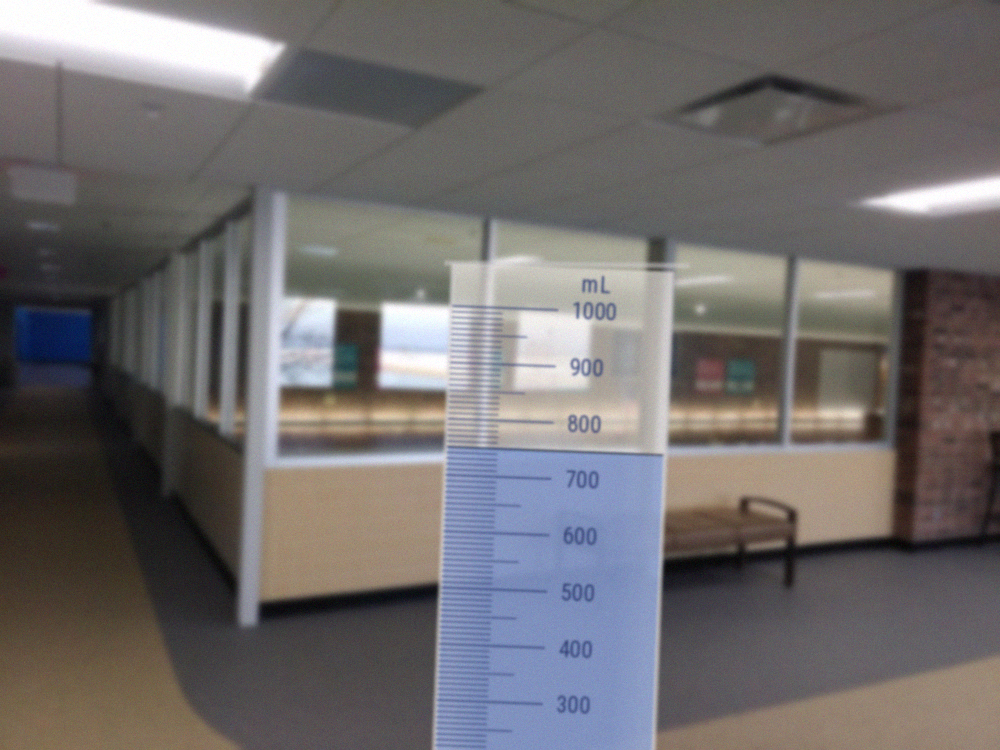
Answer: 750 (mL)
